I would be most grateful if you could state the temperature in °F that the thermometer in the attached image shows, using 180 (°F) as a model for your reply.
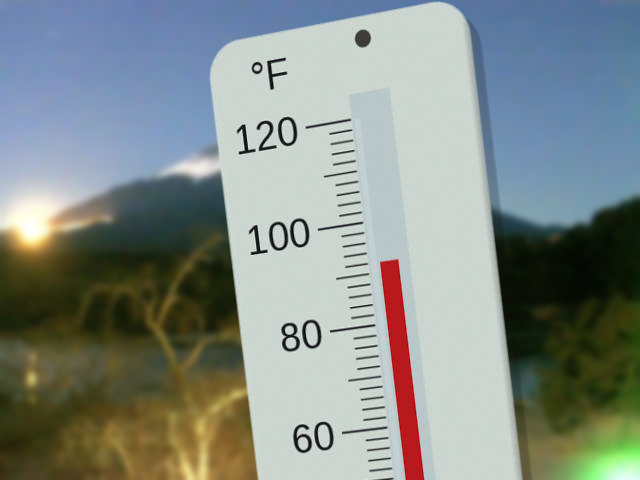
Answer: 92 (°F)
